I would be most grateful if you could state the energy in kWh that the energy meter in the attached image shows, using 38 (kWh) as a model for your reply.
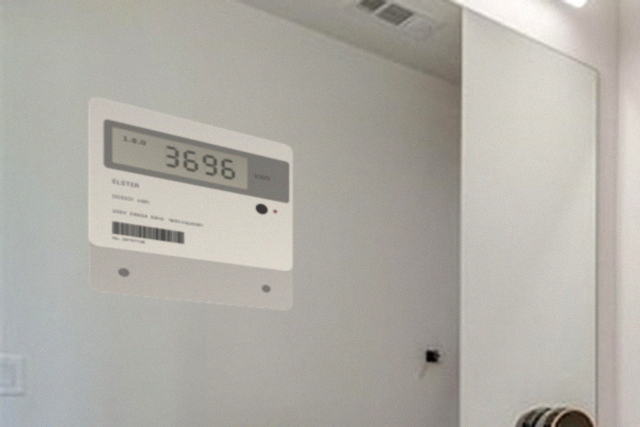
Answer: 3696 (kWh)
